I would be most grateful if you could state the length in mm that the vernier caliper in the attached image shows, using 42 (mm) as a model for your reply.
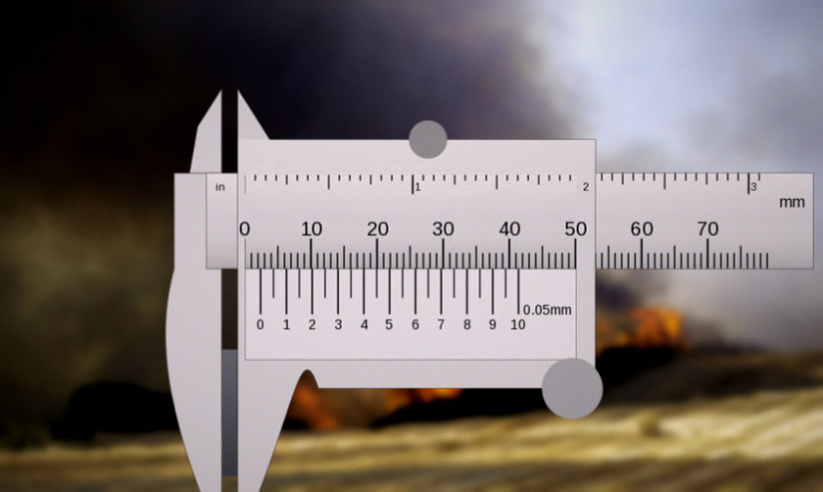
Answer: 2.4 (mm)
